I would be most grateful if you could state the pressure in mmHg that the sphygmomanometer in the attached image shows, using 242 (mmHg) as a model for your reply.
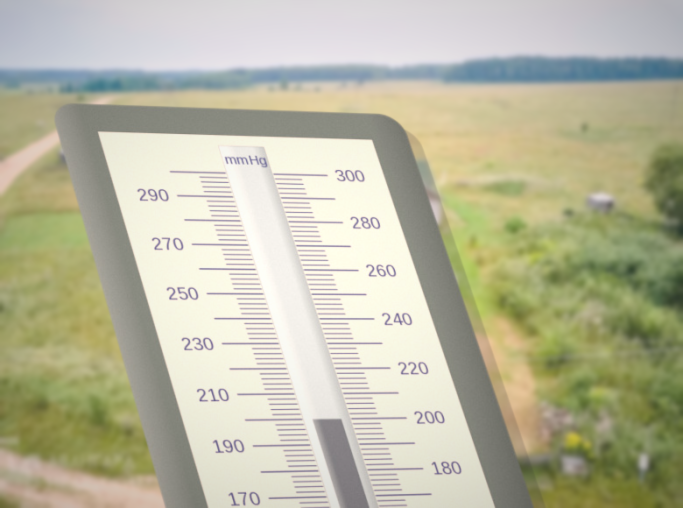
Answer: 200 (mmHg)
